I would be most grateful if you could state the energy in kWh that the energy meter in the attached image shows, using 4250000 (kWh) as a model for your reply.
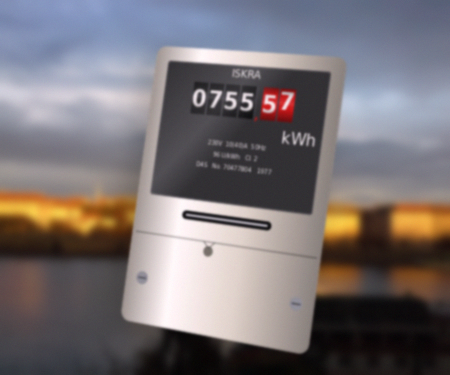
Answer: 755.57 (kWh)
